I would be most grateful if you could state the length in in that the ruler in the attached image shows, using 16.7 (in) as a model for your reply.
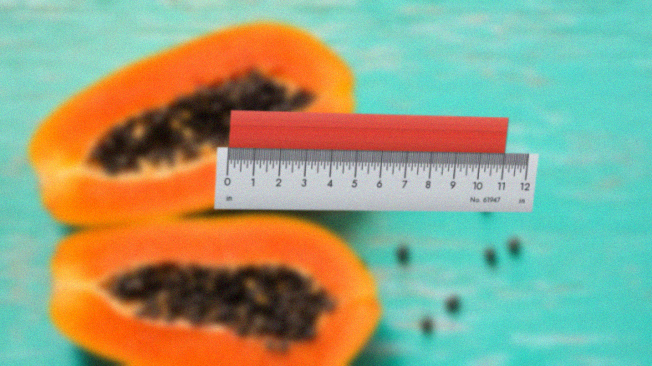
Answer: 11 (in)
